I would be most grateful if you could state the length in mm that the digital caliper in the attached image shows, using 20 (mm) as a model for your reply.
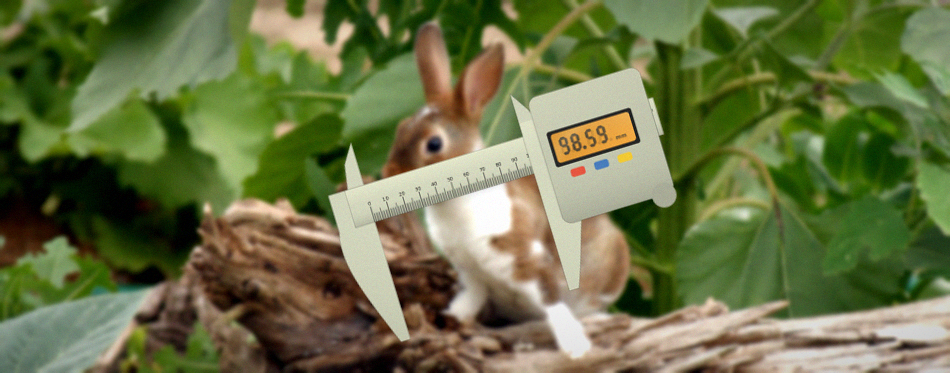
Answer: 98.59 (mm)
